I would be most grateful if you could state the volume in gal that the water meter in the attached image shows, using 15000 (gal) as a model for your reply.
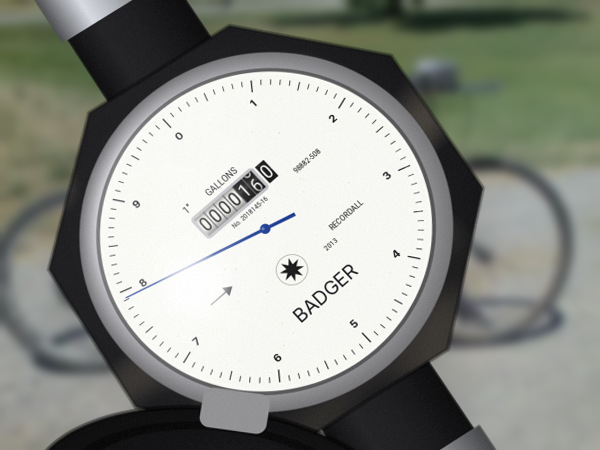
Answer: 157.9 (gal)
